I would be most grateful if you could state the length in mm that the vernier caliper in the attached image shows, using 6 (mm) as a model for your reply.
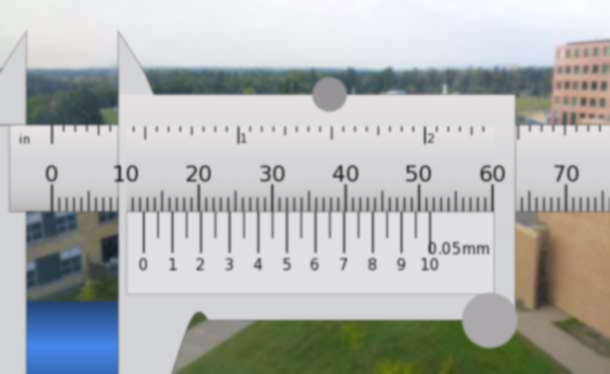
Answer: 12.5 (mm)
